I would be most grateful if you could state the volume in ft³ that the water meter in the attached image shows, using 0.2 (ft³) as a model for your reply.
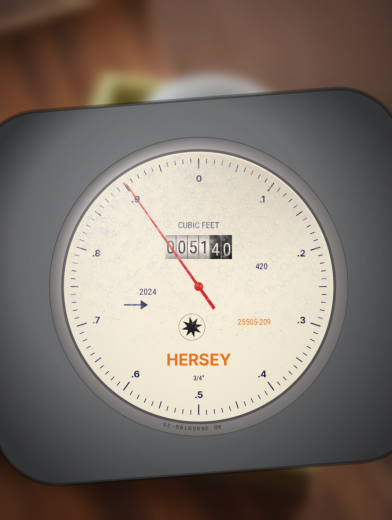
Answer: 5139.90 (ft³)
